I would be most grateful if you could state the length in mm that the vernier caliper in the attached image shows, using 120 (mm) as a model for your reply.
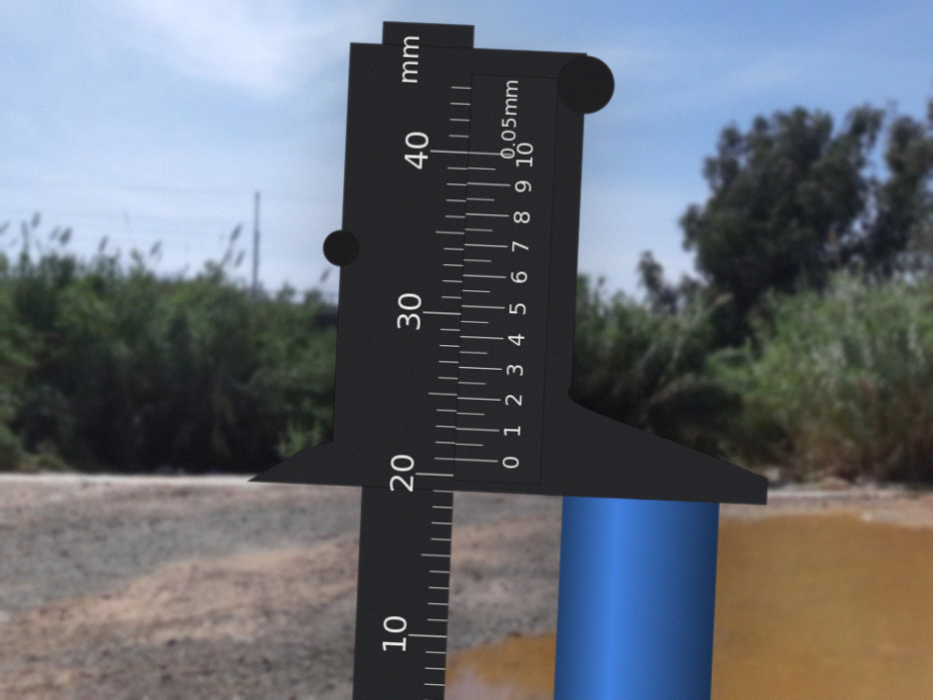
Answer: 21.0 (mm)
